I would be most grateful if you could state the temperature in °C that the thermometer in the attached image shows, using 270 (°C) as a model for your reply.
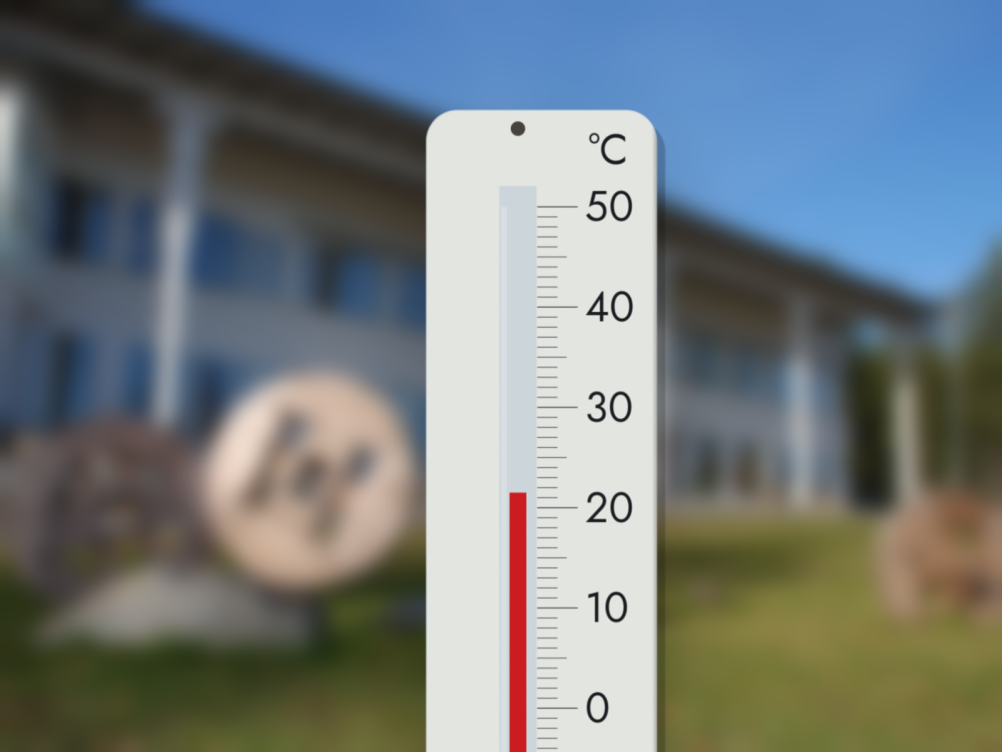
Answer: 21.5 (°C)
